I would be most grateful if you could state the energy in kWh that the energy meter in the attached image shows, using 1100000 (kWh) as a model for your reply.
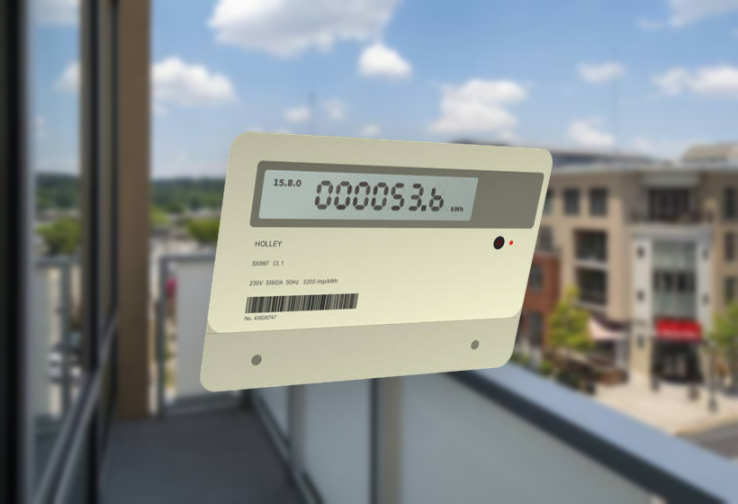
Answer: 53.6 (kWh)
